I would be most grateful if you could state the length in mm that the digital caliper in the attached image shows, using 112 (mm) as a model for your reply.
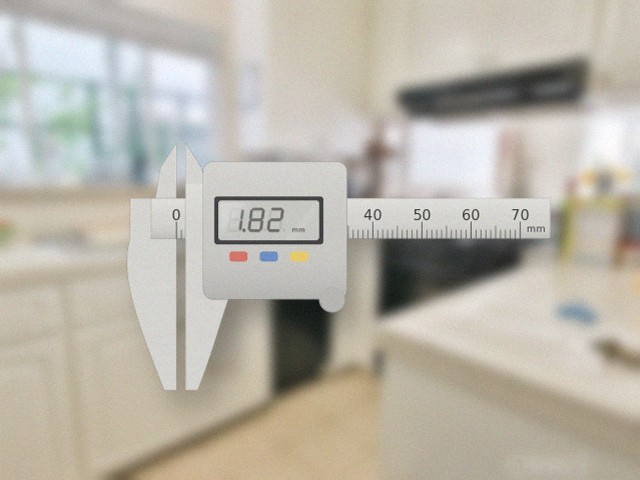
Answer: 1.82 (mm)
